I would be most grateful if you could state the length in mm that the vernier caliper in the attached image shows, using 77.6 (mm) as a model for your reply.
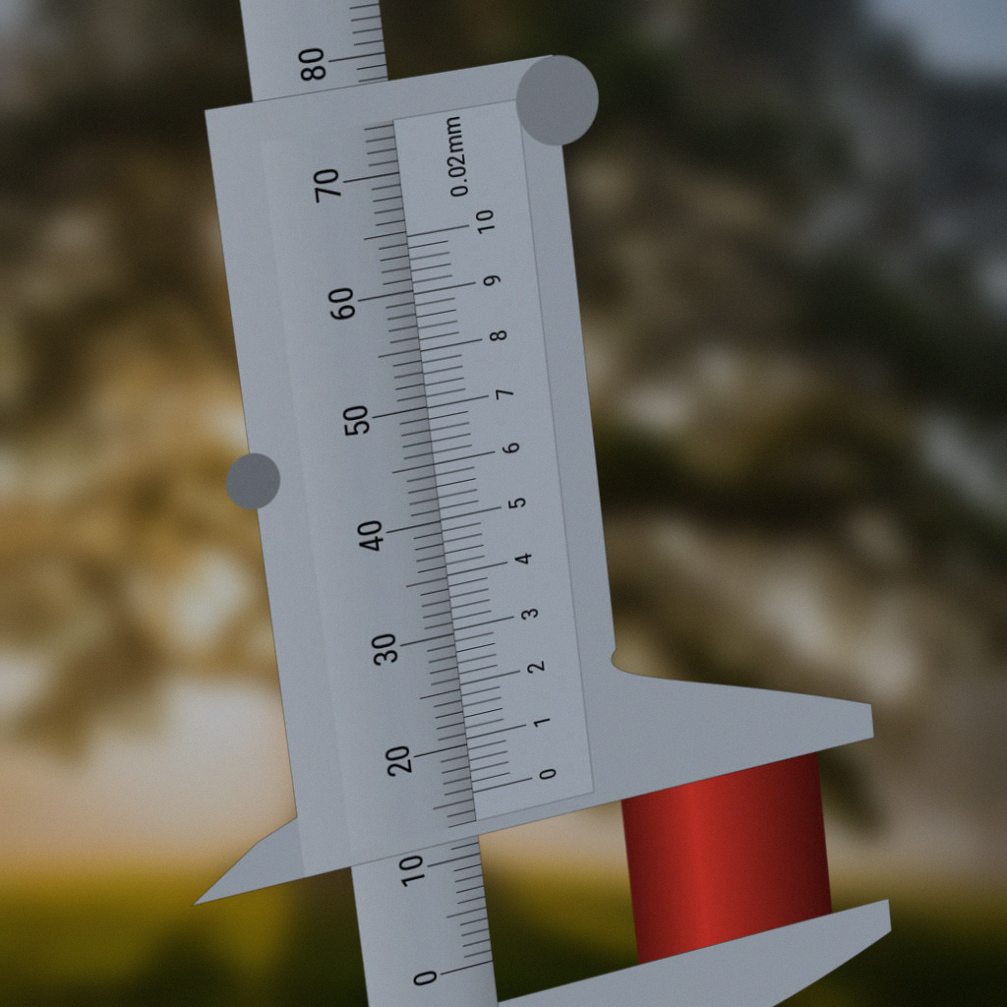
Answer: 15.6 (mm)
